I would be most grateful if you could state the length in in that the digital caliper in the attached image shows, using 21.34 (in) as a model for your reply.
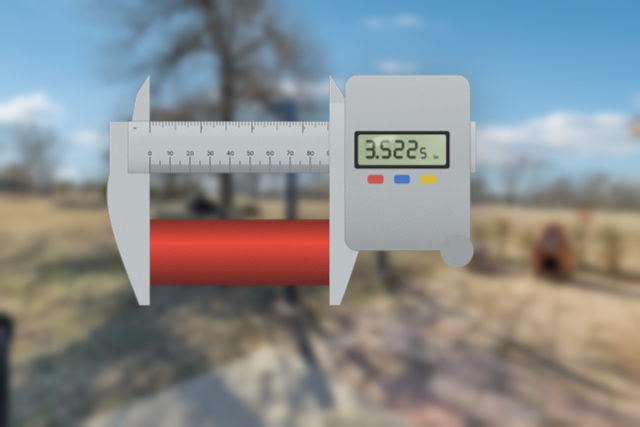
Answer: 3.5225 (in)
